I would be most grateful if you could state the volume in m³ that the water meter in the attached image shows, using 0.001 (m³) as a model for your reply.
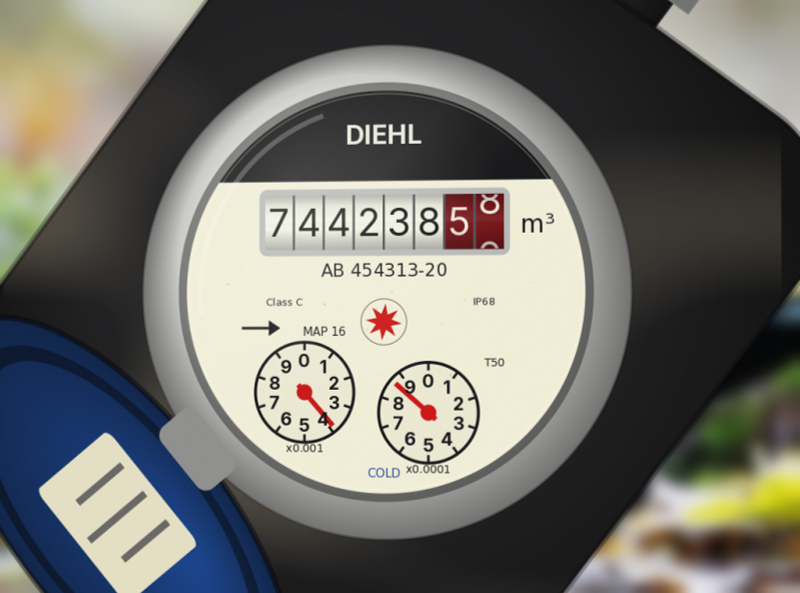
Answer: 744238.5838 (m³)
